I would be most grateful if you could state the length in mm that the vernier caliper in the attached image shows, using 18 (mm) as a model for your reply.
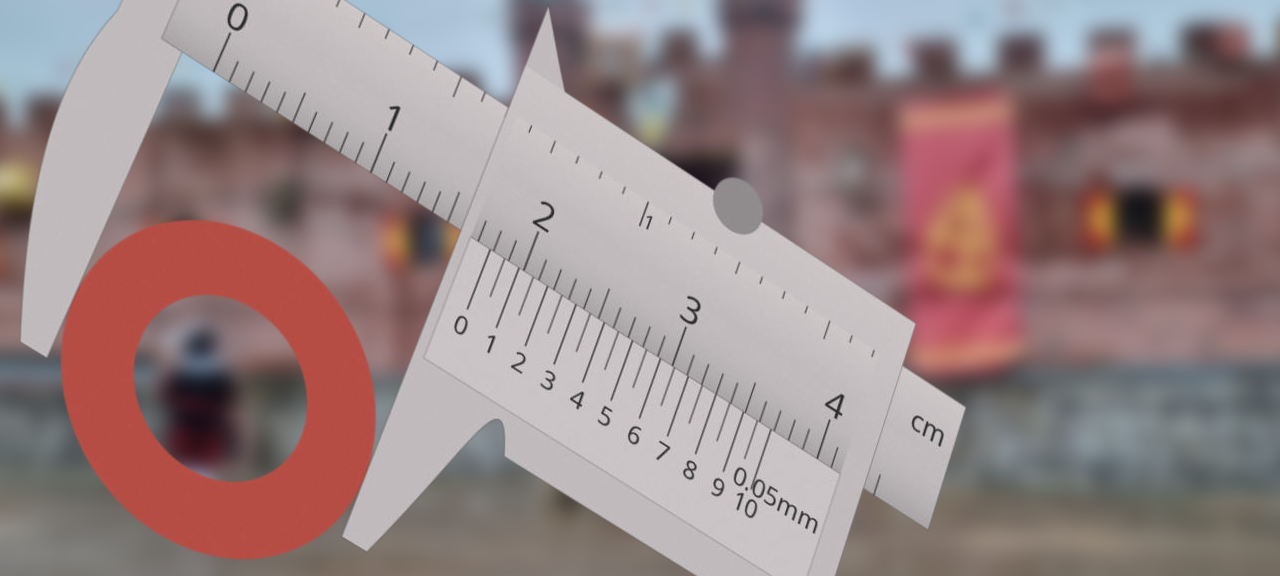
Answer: 17.8 (mm)
